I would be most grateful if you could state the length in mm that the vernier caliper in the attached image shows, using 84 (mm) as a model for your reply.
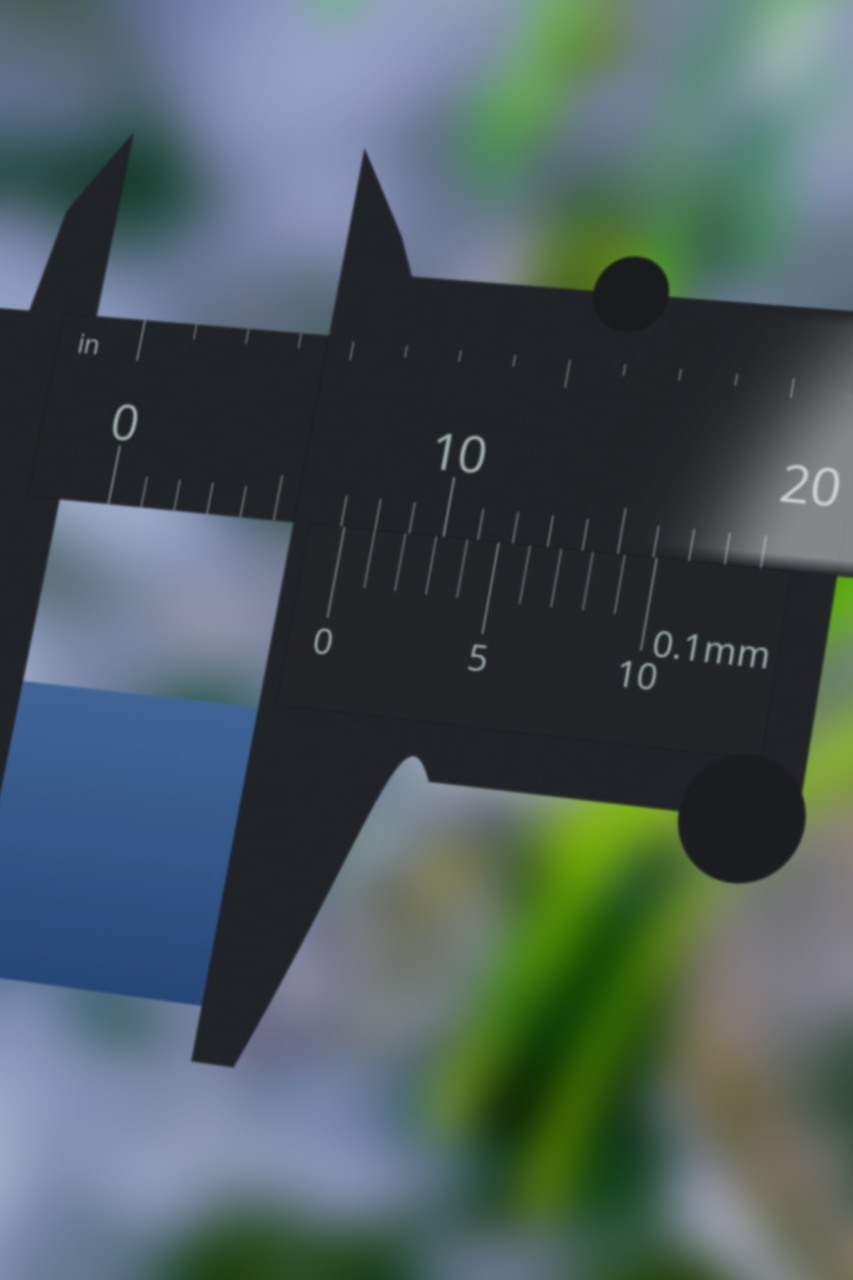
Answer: 7.1 (mm)
